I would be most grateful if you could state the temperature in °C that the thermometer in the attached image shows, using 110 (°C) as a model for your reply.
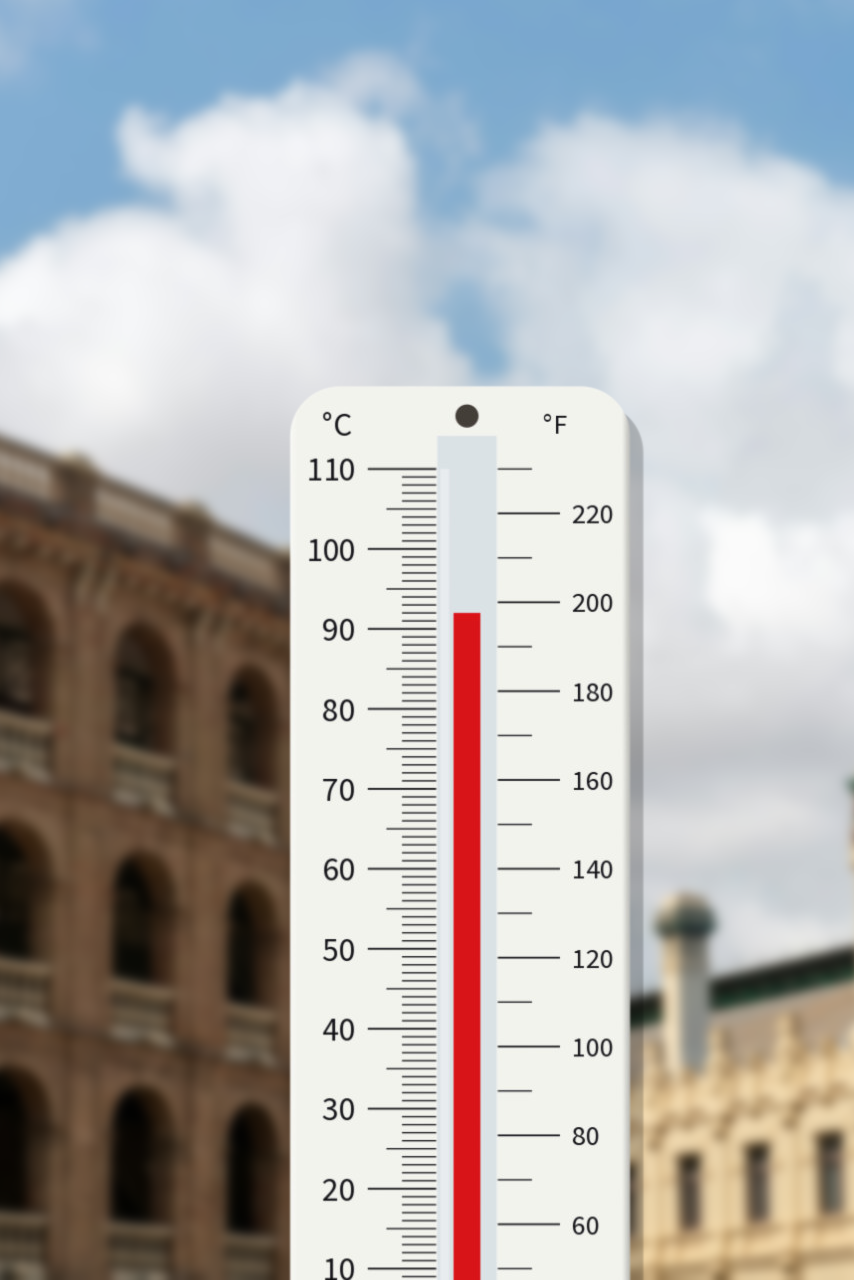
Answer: 92 (°C)
